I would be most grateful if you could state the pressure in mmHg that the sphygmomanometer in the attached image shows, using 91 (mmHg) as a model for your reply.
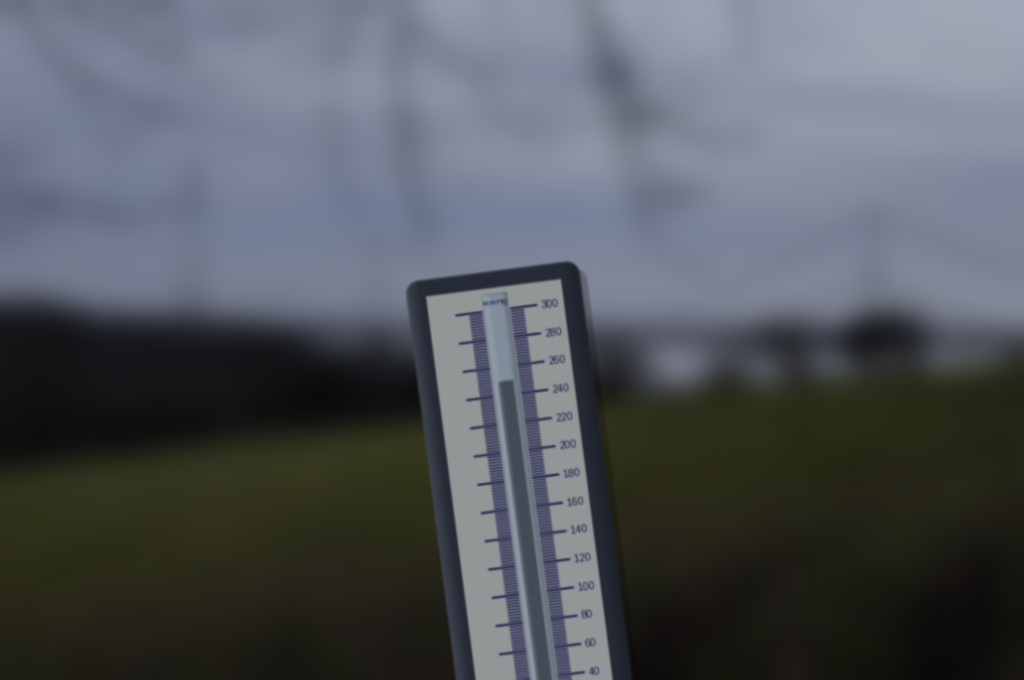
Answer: 250 (mmHg)
